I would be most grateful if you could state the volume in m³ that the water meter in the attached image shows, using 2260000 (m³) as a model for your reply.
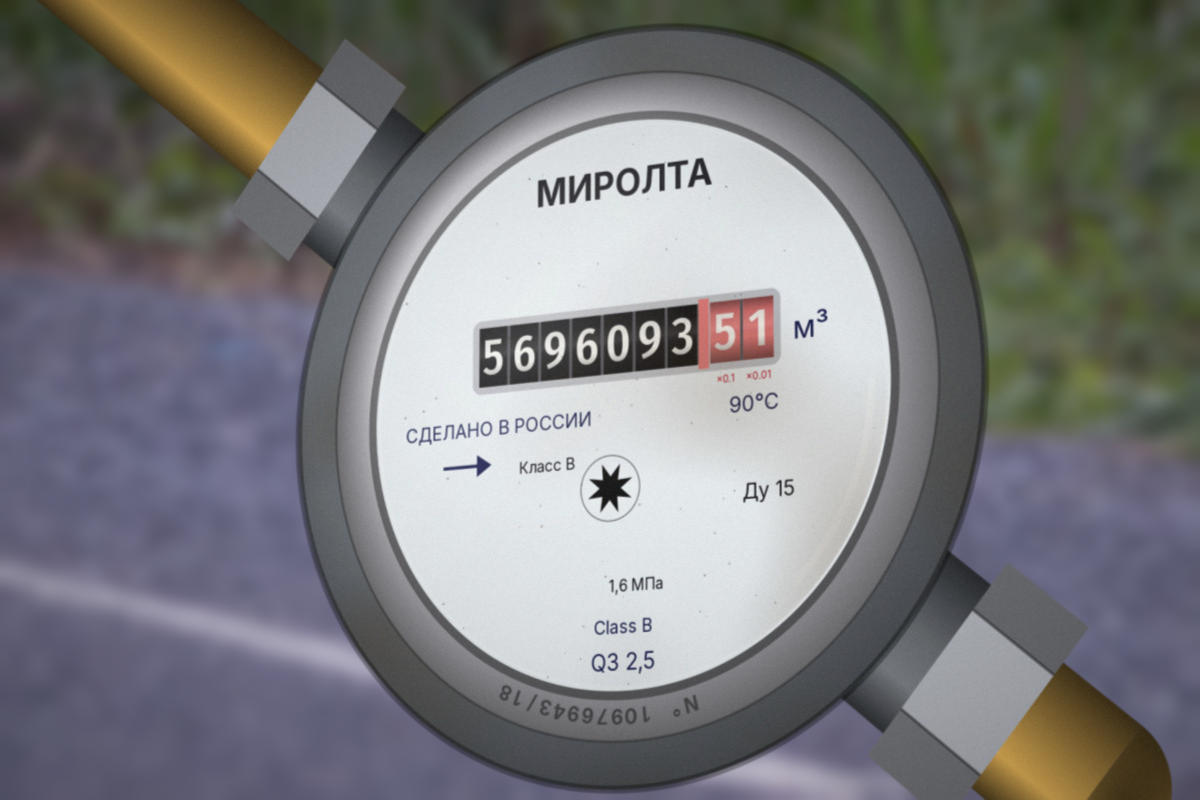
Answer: 5696093.51 (m³)
